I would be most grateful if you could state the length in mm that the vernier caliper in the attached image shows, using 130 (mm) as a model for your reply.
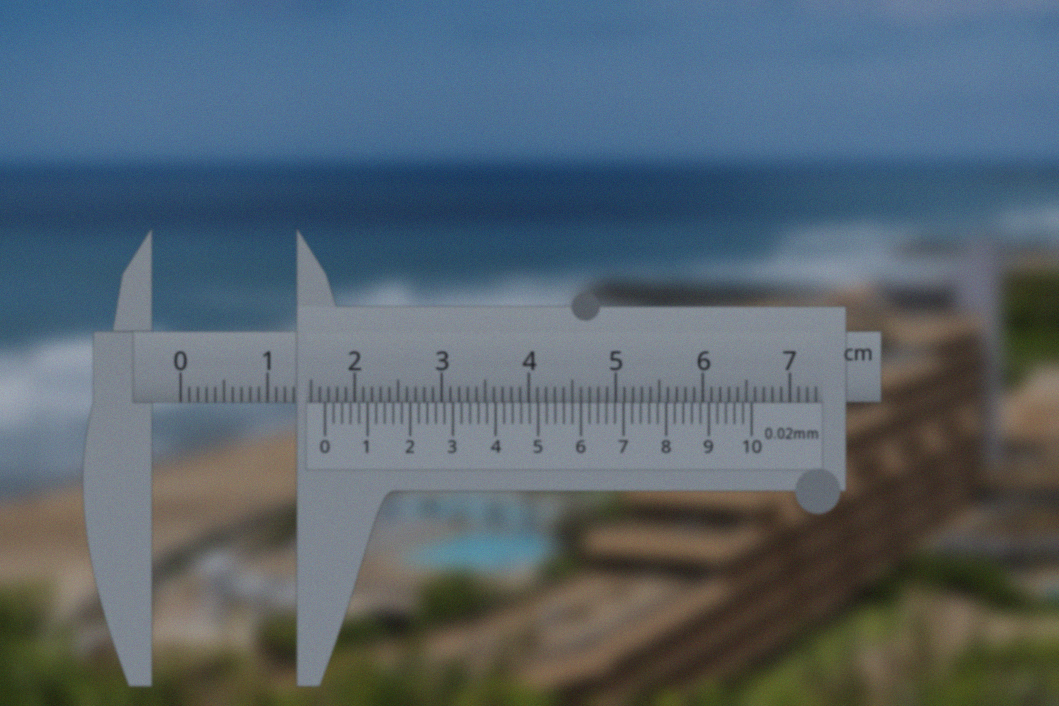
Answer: 16.6 (mm)
